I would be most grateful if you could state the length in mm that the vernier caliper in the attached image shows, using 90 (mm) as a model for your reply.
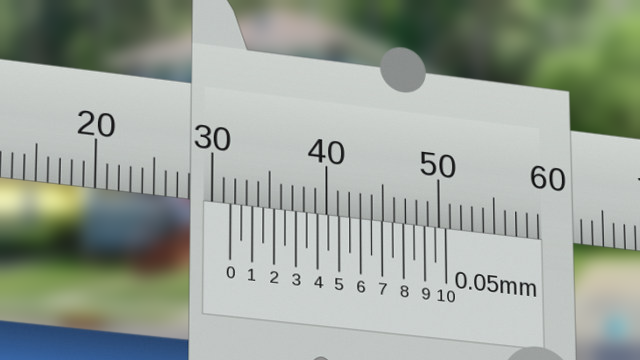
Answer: 31.6 (mm)
